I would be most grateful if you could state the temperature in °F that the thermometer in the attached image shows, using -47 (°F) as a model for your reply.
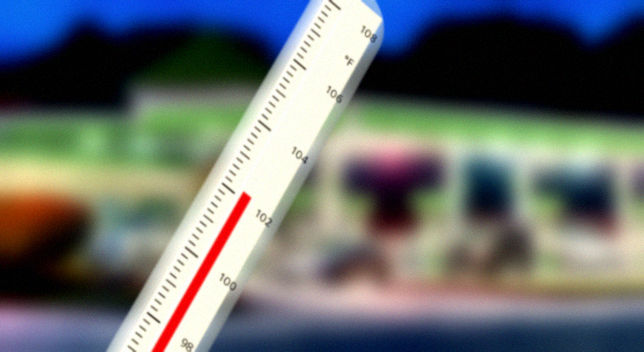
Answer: 102.2 (°F)
